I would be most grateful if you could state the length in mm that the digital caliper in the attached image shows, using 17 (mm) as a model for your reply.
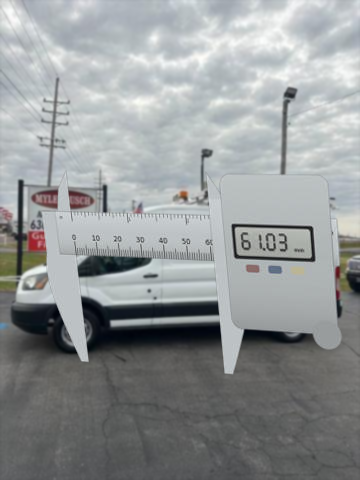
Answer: 61.03 (mm)
